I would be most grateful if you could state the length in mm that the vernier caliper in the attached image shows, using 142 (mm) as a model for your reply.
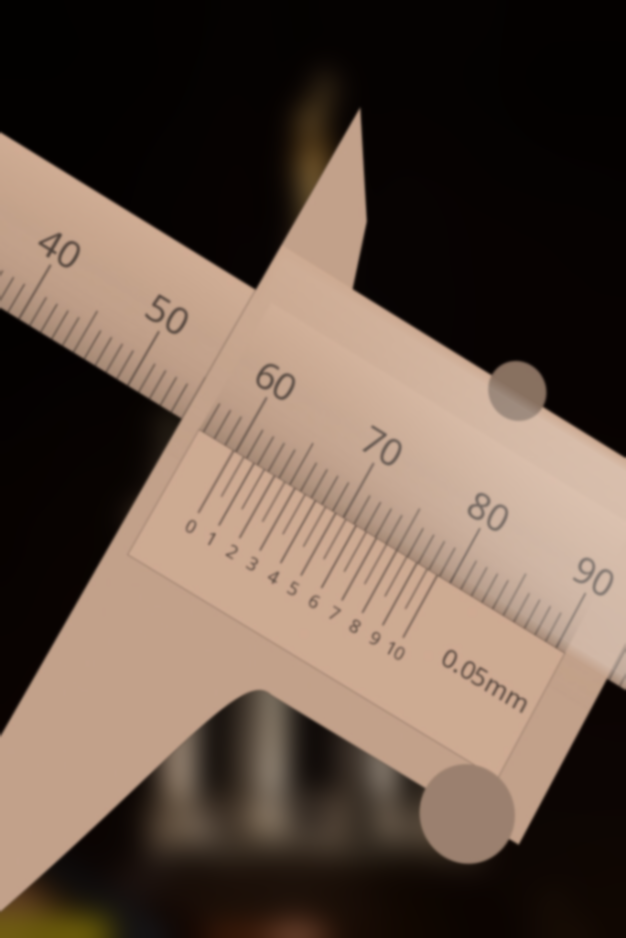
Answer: 59.8 (mm)
